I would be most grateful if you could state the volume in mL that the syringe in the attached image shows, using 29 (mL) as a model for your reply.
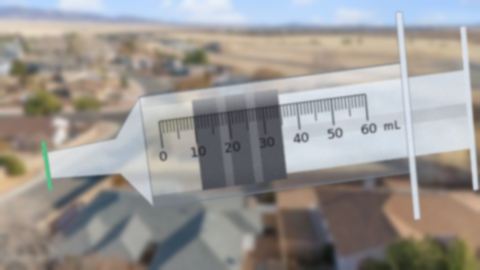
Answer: 10 (mL)
